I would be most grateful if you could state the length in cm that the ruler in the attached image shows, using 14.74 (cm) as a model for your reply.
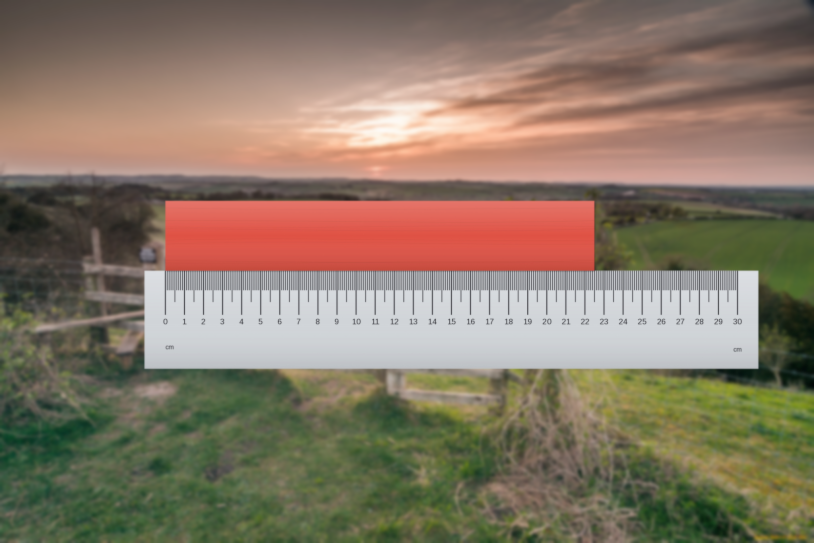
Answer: 22.5 (cm)
